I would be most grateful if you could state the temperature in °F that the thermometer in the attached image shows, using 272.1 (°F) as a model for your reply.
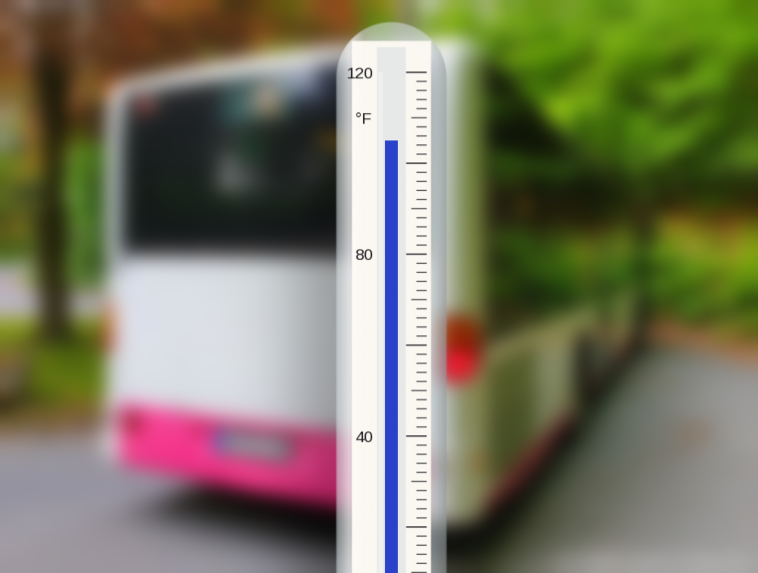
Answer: 105 (°F)
